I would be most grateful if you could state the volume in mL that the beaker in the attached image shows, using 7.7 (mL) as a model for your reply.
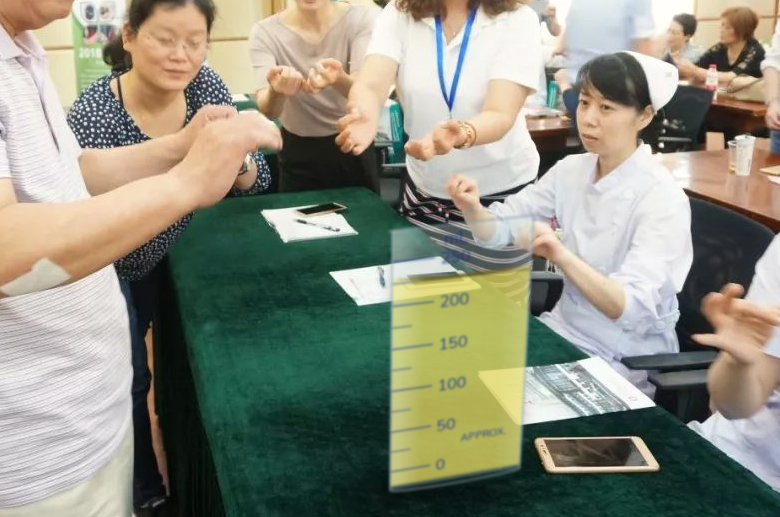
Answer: 225 (mL)
